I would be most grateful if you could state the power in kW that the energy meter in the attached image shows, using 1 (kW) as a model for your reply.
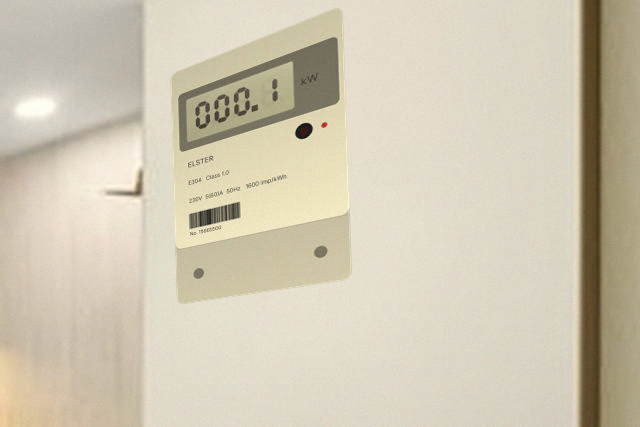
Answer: 0.1 (kW)
